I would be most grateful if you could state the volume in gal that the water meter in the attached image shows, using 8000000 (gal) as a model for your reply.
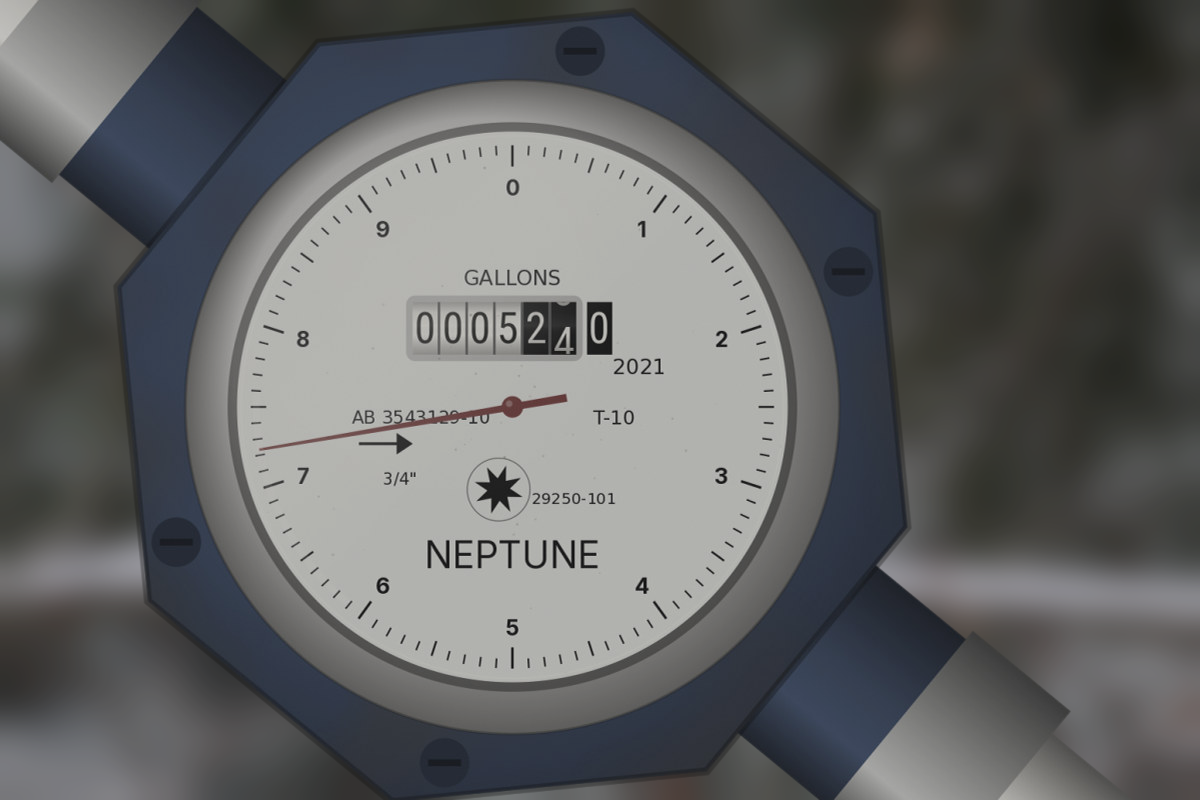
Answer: 5237.2 (gal)
